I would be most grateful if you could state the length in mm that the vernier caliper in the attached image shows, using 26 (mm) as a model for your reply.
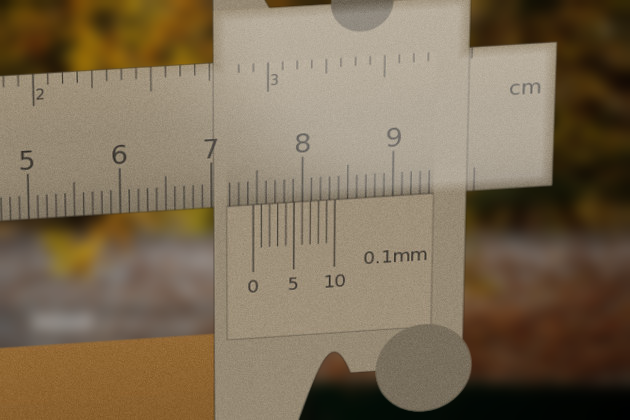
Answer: 74.6 (mm)
